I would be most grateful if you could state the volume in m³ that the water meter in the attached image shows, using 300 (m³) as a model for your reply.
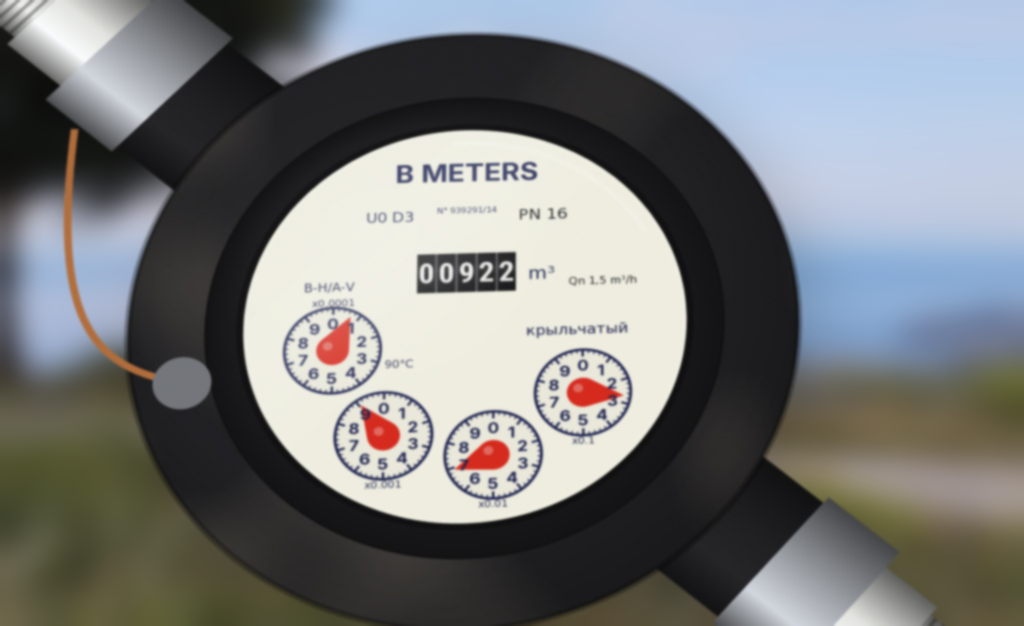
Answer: 922.2690 (m³)
